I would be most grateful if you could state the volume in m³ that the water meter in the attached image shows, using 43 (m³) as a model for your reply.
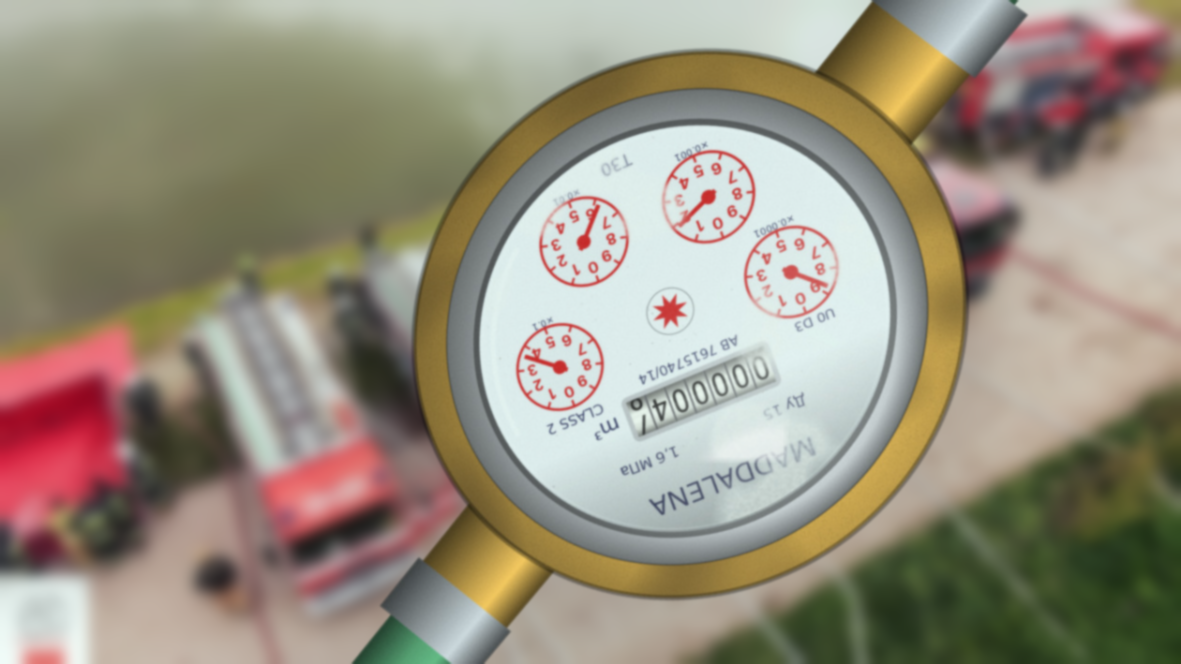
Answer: 47.3618 (m³)
